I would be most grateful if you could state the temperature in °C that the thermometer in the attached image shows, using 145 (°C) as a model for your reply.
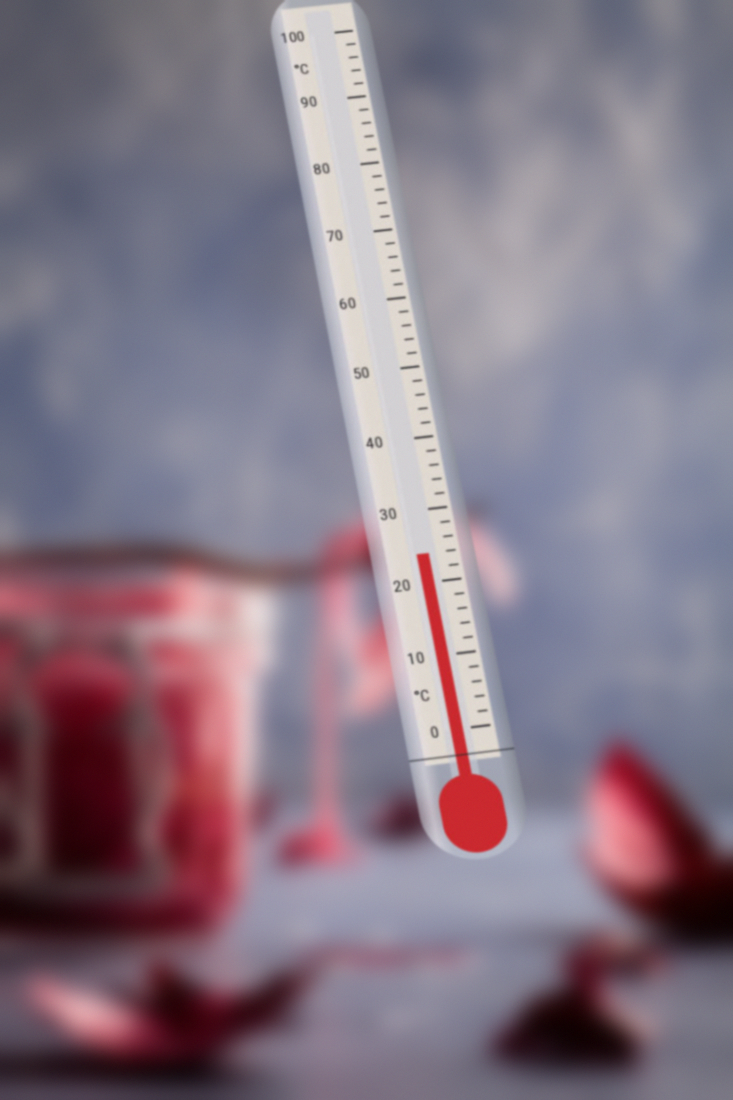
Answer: 24 (°C)
